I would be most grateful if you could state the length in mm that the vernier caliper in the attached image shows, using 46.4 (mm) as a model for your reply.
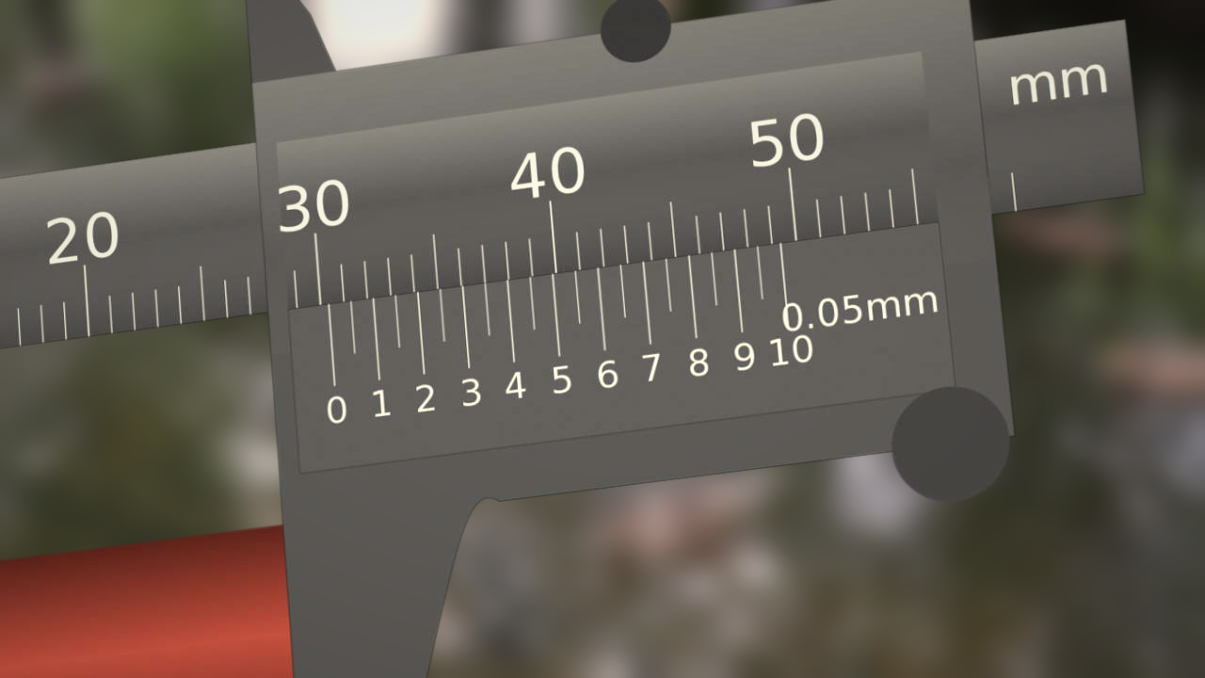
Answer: 30.35 (mm)
